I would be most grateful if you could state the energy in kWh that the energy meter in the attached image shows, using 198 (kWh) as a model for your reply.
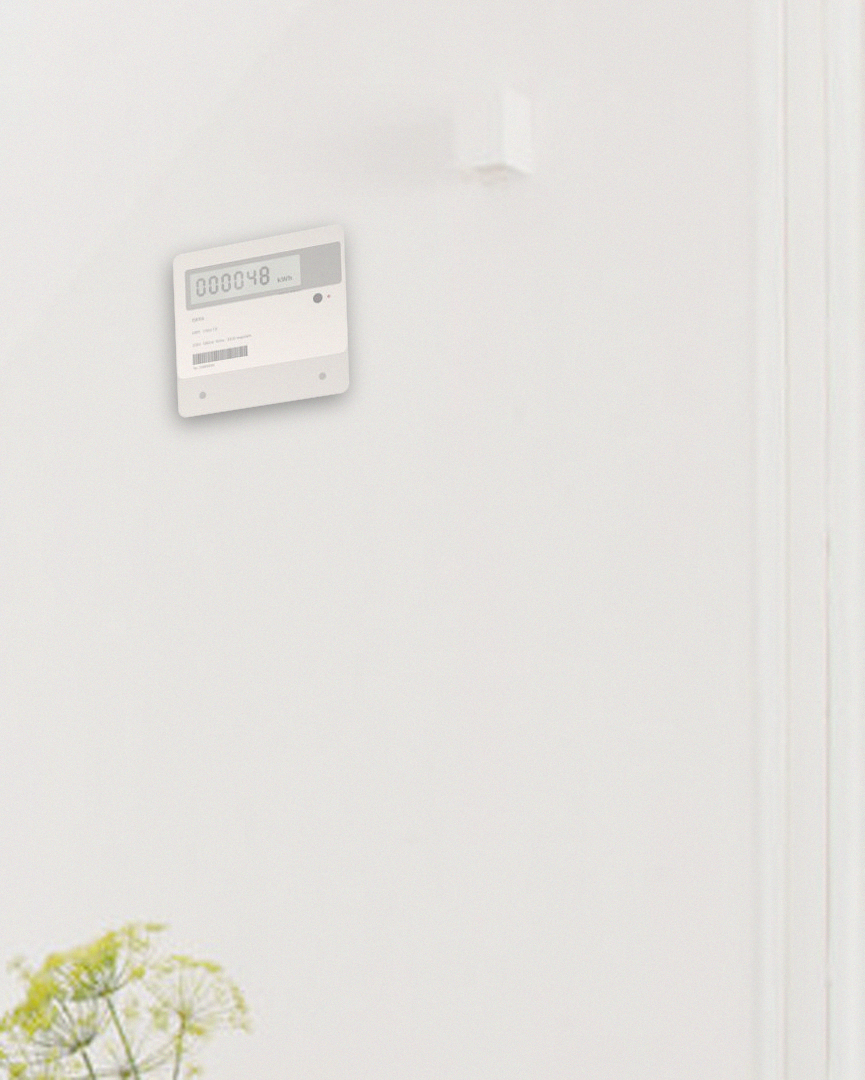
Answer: 48 (kWh)
